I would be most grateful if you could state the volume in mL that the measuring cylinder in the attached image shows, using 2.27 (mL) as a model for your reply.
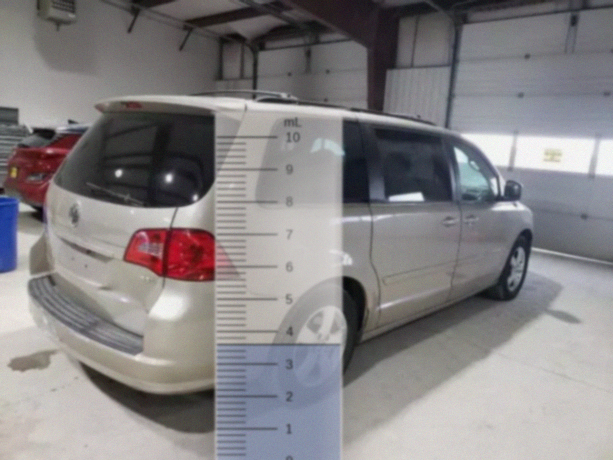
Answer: 3.6 (mL)
